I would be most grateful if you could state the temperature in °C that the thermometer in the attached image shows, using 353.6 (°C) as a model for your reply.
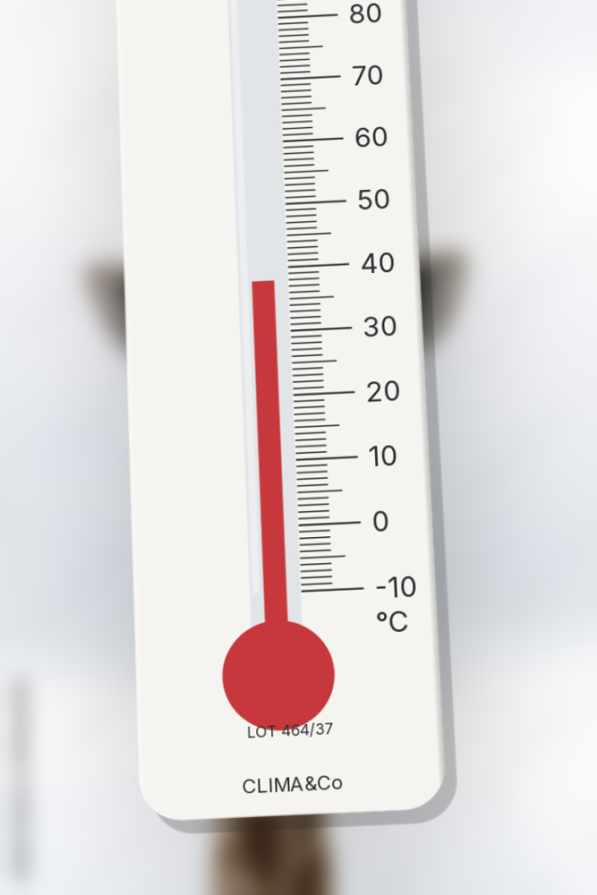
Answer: 38 (°C)
